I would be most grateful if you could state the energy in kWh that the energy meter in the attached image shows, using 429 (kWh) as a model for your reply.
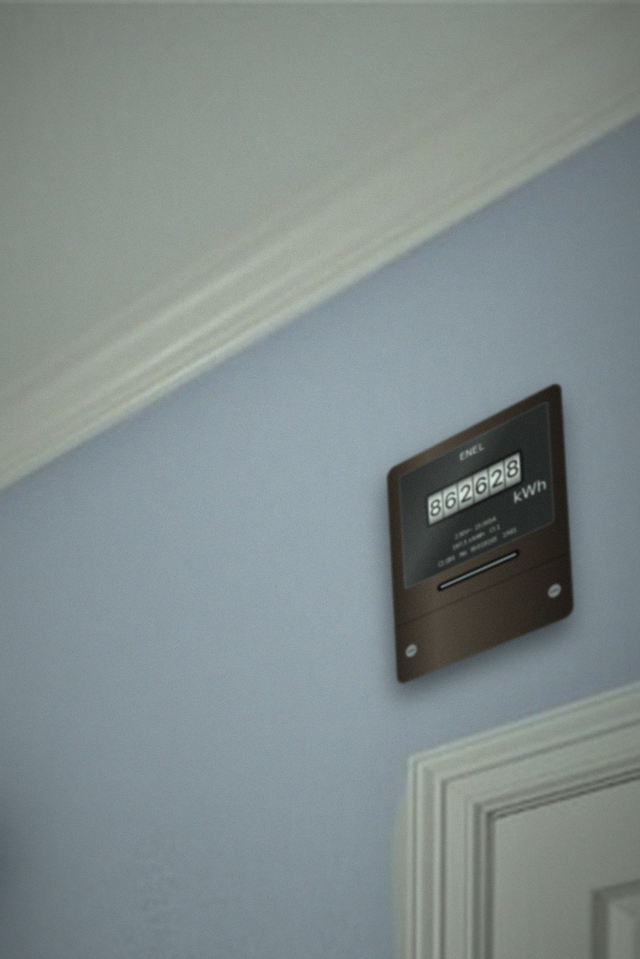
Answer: 862628 (kWh)
